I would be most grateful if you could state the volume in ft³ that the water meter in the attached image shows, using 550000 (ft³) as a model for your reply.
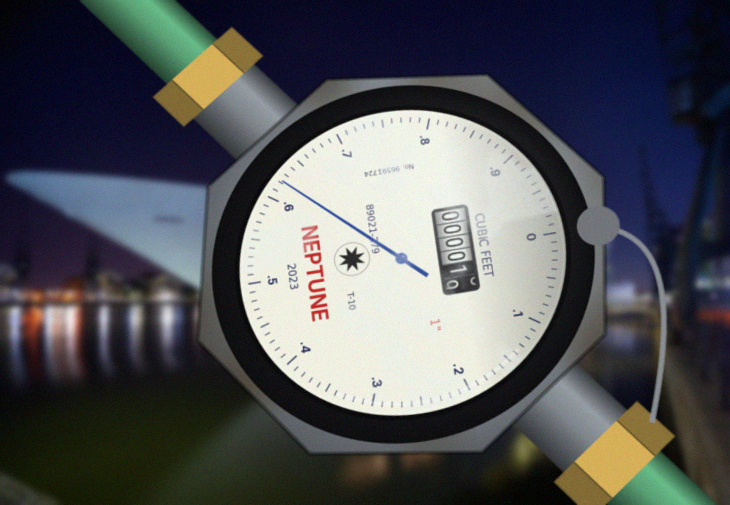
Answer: 18.62 (ft³)
